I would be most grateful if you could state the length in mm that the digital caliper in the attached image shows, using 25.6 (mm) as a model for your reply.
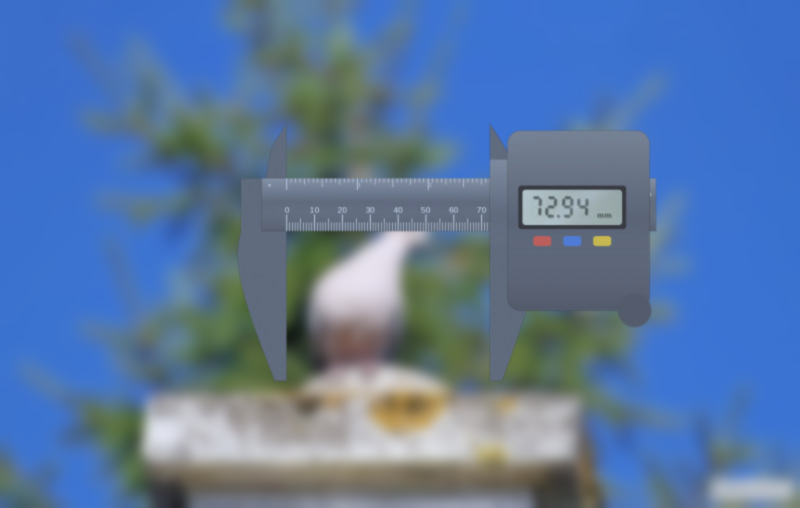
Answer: 72.94 (mm)
